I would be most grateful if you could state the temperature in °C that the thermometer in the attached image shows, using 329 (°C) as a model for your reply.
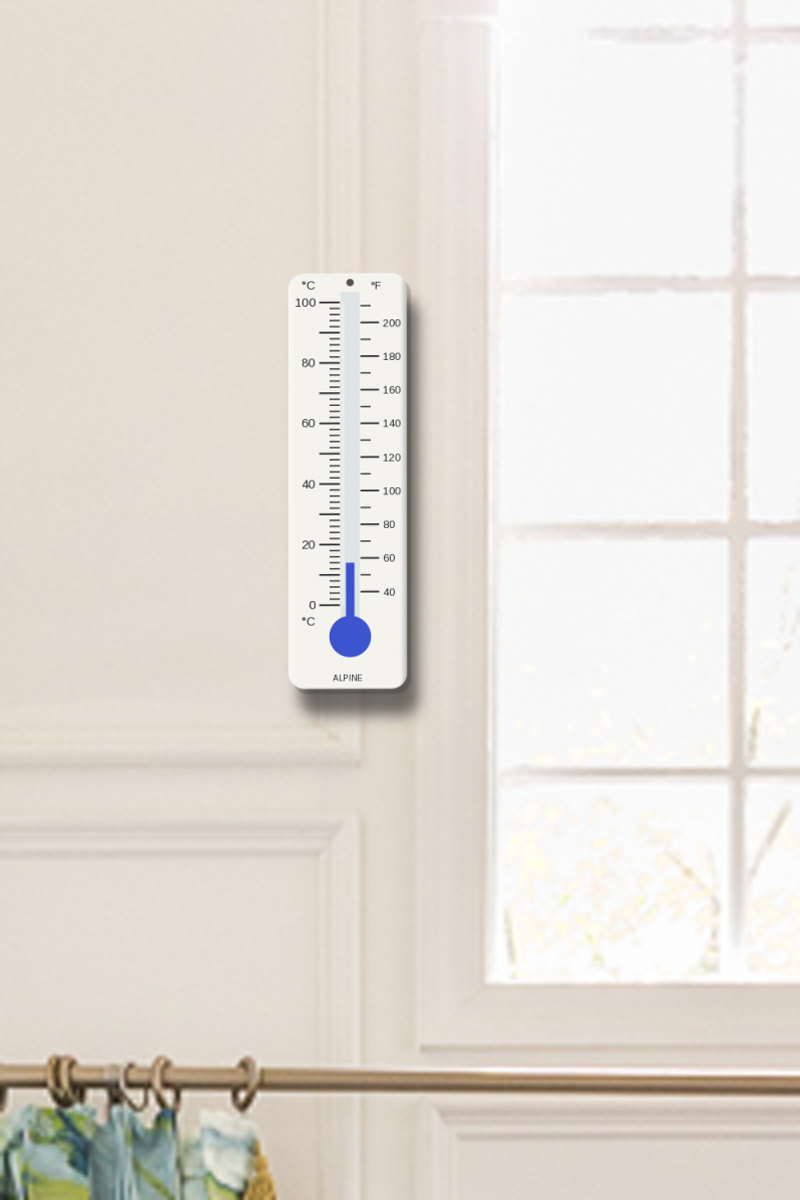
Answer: 14 (°C)
